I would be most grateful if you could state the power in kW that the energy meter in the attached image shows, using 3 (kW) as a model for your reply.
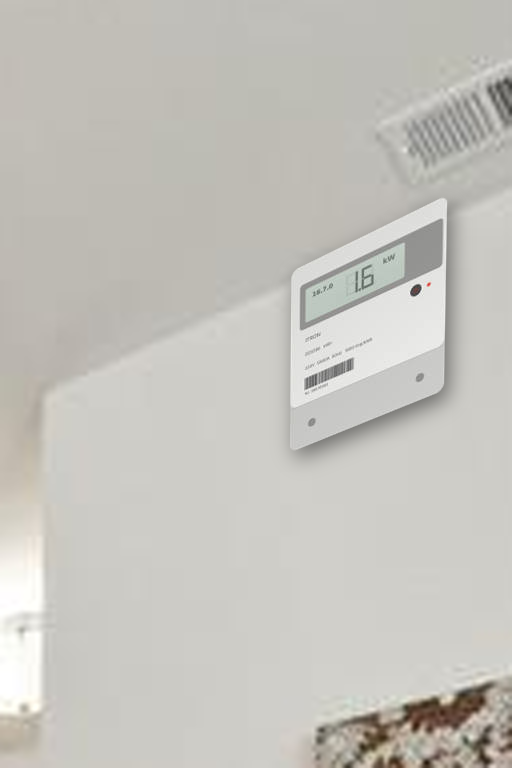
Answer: 1.6 (kW)
